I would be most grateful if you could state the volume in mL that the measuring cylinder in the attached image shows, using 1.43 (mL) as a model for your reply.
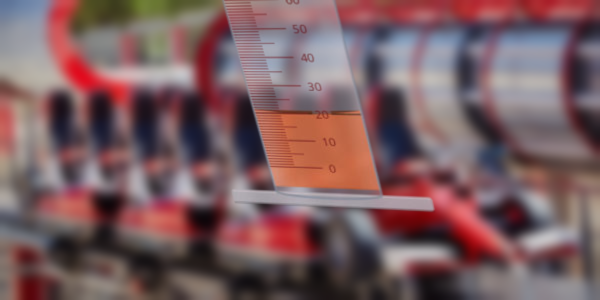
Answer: 20 (mL)
